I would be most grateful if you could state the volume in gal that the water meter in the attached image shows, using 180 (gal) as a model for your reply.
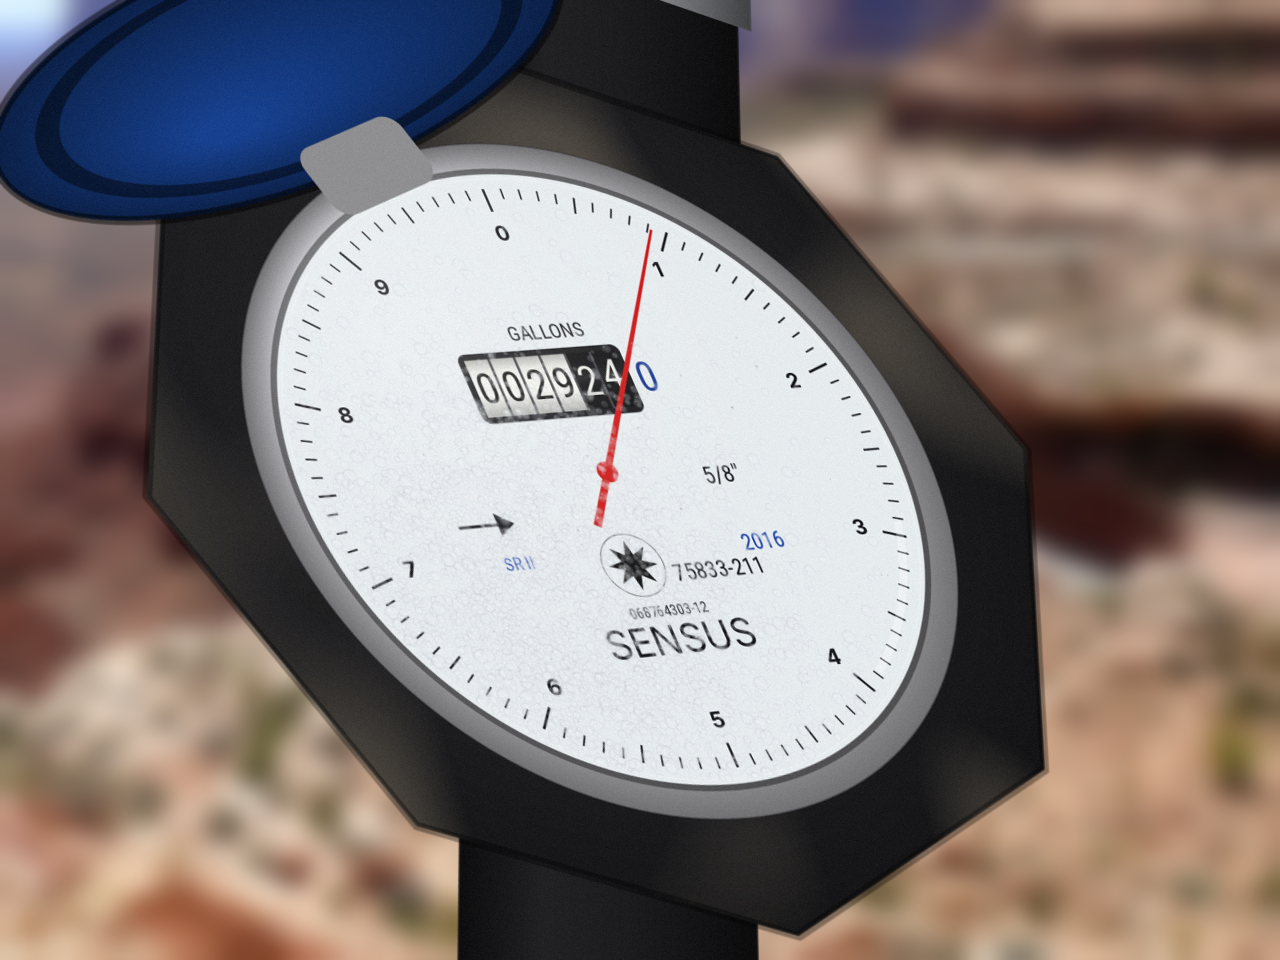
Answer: 29240.9 (gal)
